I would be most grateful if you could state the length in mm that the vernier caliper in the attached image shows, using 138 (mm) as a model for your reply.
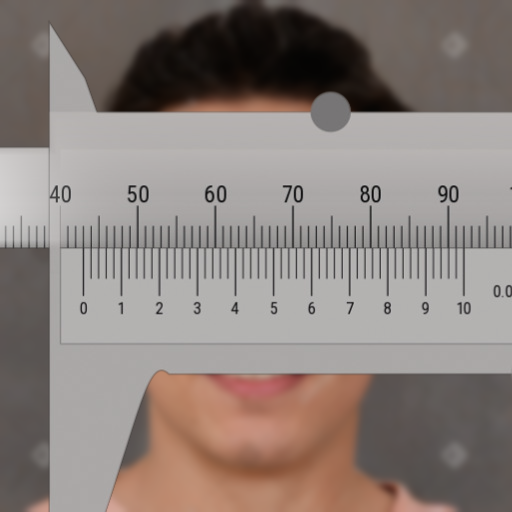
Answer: 43.0 (mm)
